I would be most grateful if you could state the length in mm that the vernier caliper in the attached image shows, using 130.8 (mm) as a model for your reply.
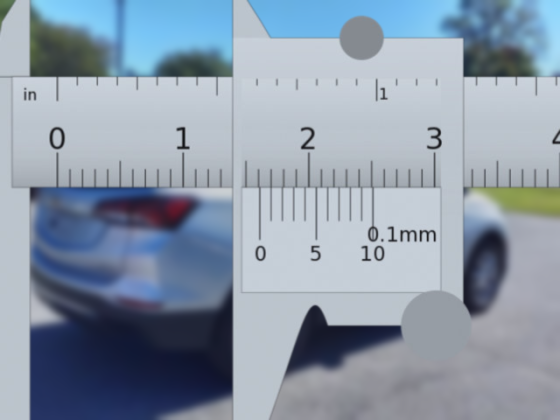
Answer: 16.1 (mm)
